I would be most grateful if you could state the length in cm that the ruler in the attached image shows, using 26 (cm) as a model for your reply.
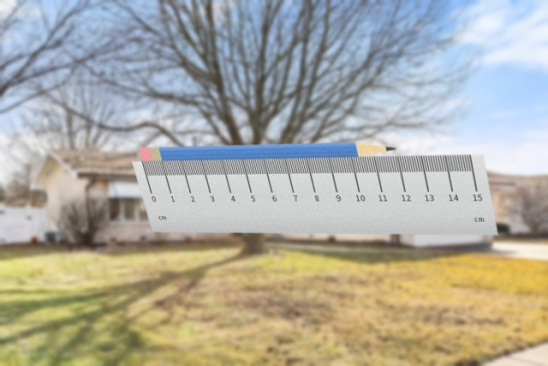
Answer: 12 (cm)
